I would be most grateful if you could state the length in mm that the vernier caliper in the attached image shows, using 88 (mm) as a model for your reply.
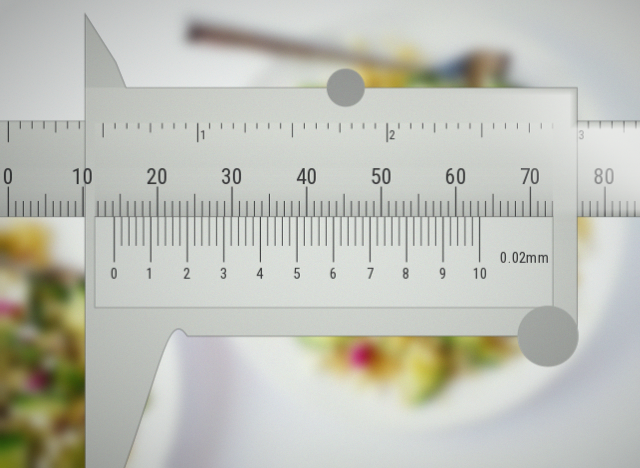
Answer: 14.2 (mm)
